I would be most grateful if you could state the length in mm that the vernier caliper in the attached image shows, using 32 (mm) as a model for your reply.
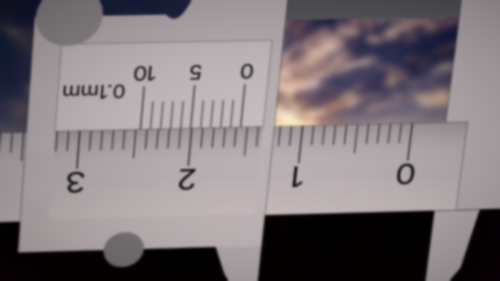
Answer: 15.6 (mm)
